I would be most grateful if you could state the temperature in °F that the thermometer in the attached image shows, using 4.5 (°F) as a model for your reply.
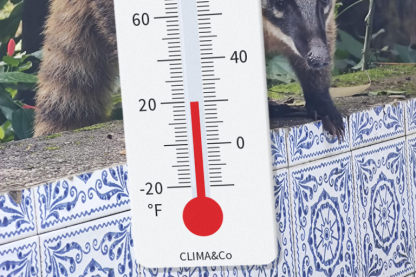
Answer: 20 (°F)
